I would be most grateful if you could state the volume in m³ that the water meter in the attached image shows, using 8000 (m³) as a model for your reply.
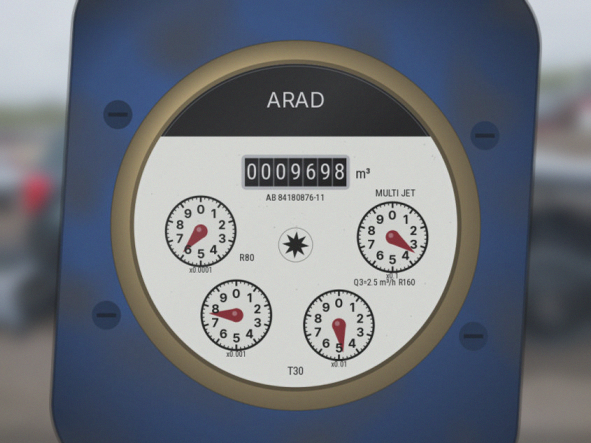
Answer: 9698.3476 (m³)
